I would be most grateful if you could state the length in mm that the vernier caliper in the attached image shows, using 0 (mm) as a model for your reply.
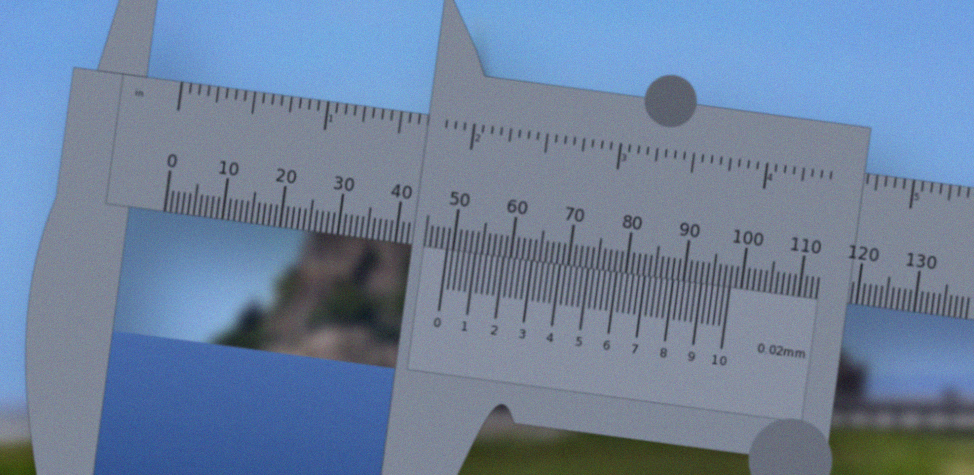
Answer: 49.0 (mm)
